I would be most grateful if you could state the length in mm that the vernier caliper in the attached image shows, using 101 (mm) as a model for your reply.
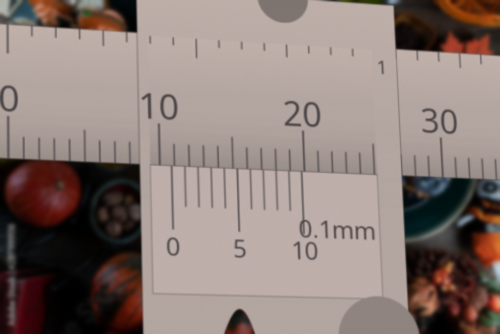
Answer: 10.8 (mm)
